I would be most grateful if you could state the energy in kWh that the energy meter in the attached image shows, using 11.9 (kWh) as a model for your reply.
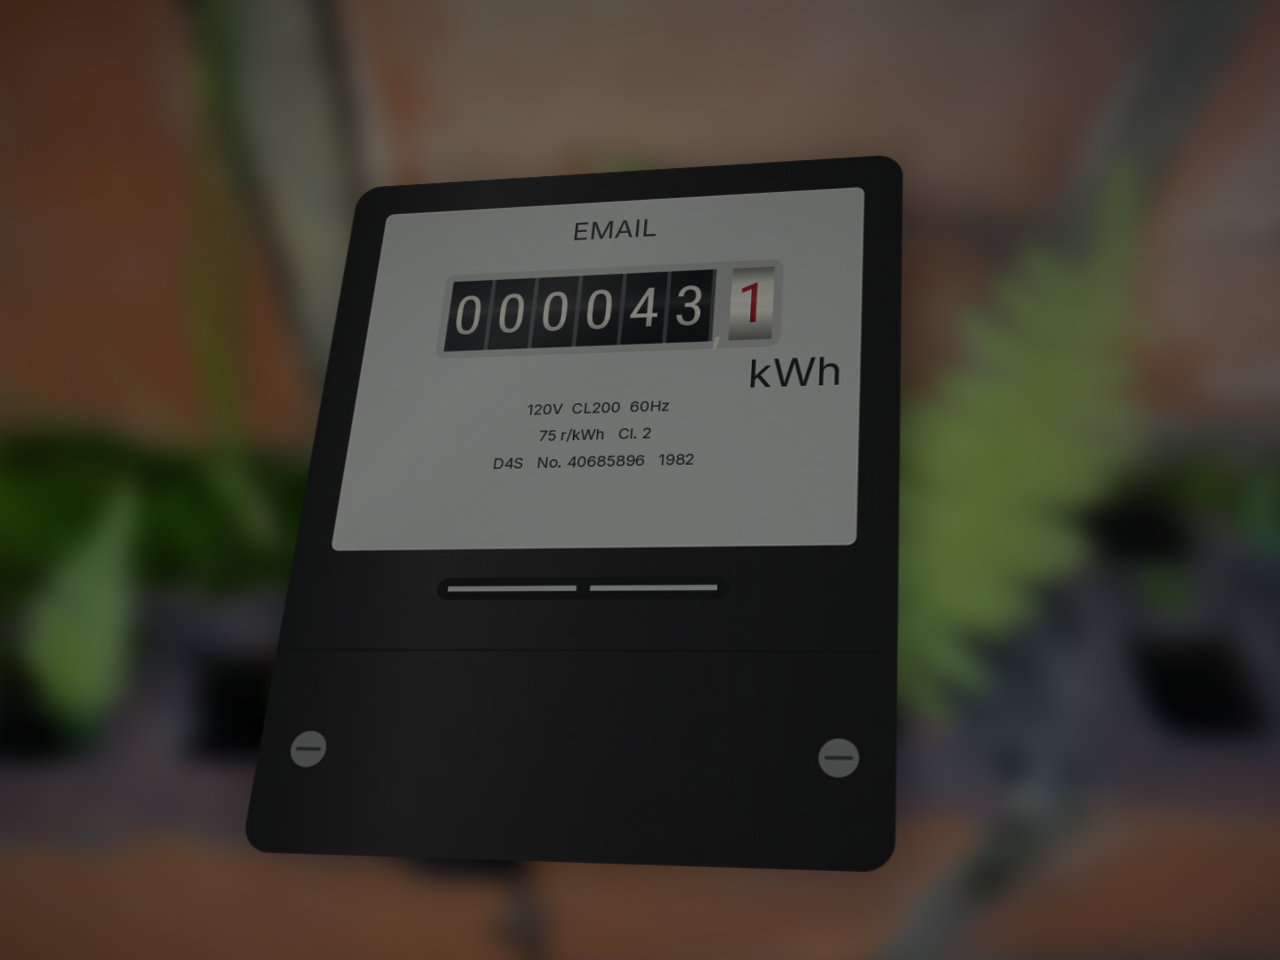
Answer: 43.1 (kWh)
